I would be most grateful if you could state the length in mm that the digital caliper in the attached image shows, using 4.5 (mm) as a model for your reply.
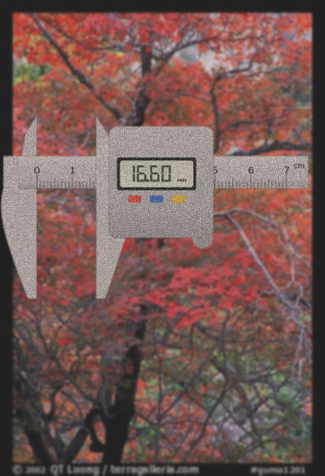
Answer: 16.60 (mm)
